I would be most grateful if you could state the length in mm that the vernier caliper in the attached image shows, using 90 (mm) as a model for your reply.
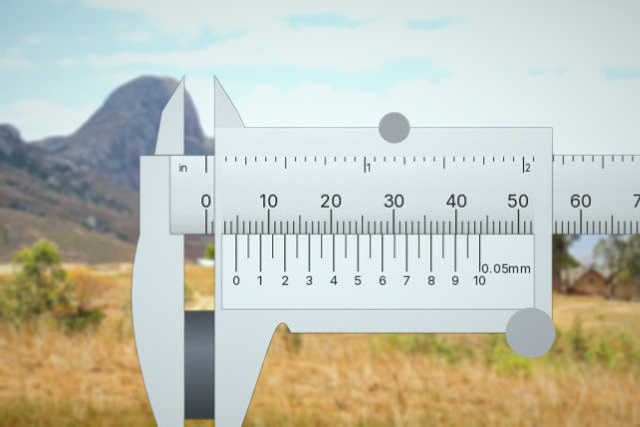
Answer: 4.8 (mm)
